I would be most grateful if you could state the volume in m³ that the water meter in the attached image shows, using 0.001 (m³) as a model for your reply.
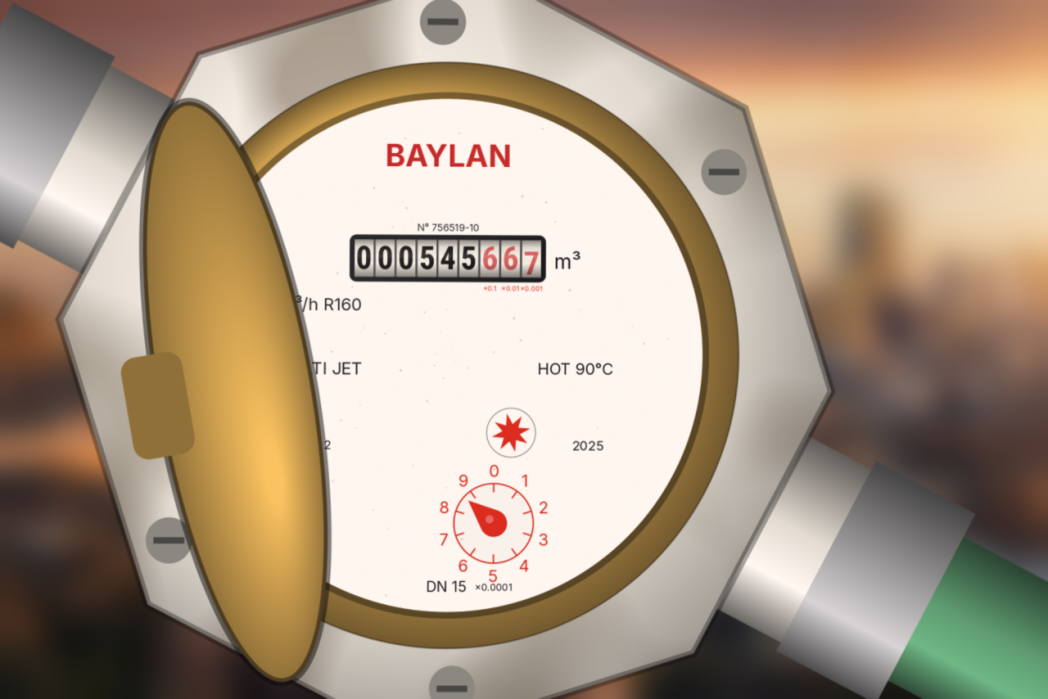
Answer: 545.6668 (m³)
